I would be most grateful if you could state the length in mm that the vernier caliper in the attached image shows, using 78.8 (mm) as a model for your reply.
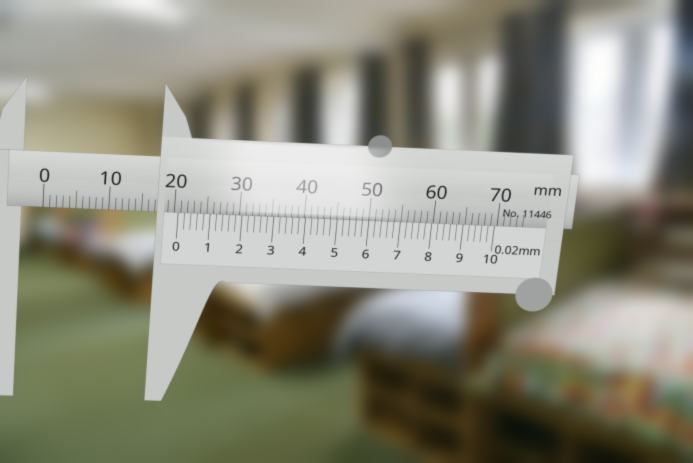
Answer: 20.6 (mm)
